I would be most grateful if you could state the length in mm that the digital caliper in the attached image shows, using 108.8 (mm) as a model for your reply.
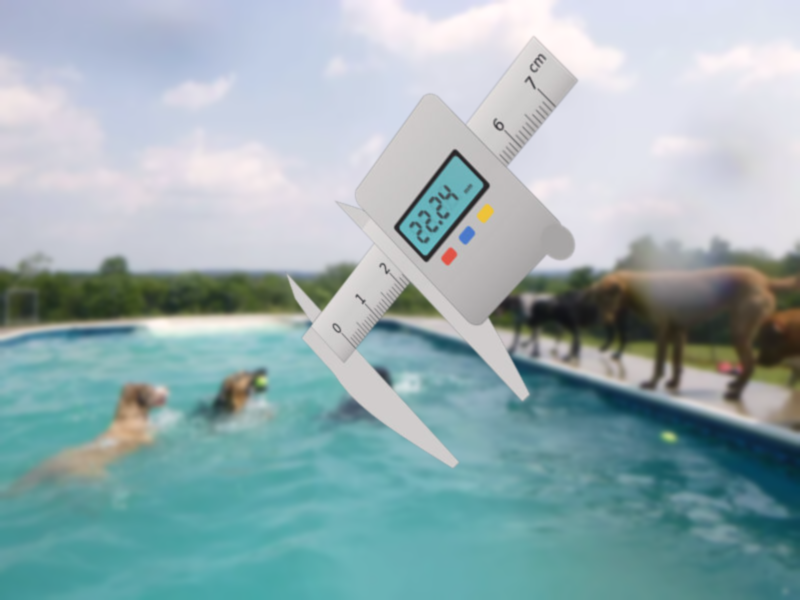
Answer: 22.24 (mm)
